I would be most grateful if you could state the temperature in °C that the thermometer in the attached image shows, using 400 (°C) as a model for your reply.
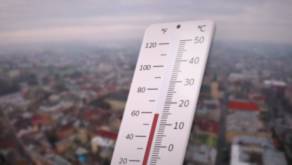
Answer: 15 (°C)
